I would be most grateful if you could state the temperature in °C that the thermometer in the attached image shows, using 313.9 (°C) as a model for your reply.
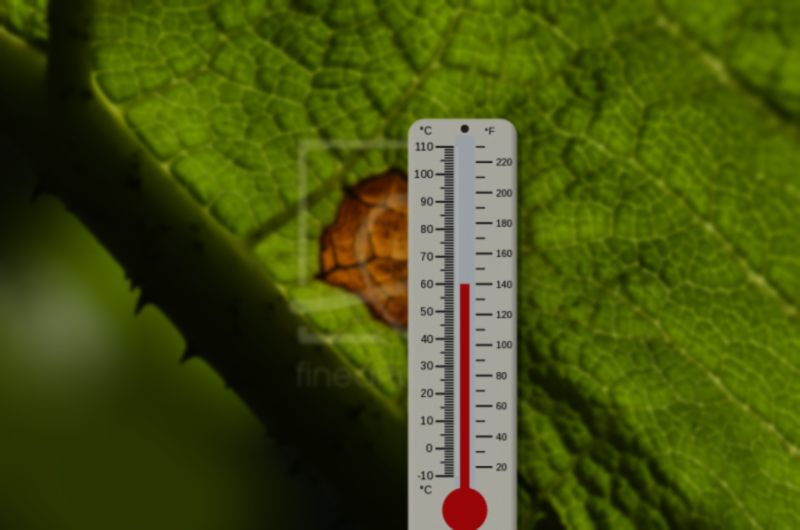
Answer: 60 (°C)
